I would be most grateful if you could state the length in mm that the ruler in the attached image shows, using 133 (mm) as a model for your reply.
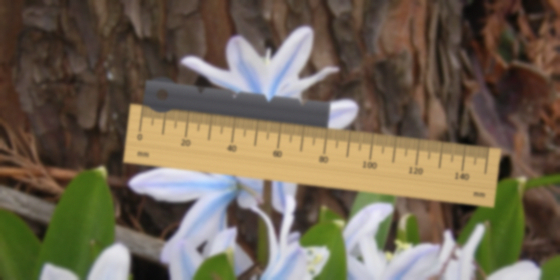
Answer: 80 (mm)
